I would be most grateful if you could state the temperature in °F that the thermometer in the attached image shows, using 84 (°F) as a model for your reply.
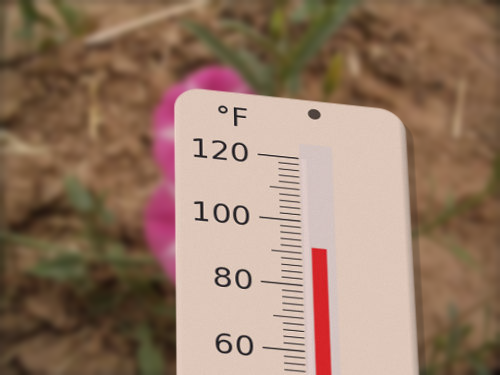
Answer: 92 (°F)
